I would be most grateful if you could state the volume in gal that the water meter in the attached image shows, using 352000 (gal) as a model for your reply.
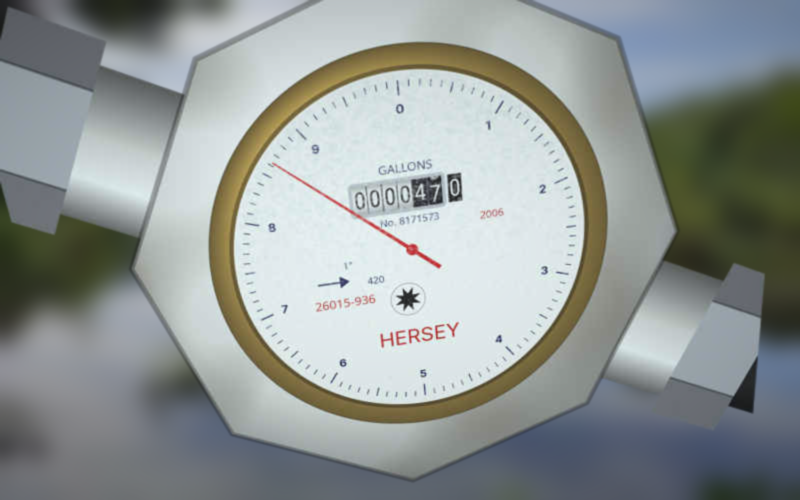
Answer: 468.6 (gal)
